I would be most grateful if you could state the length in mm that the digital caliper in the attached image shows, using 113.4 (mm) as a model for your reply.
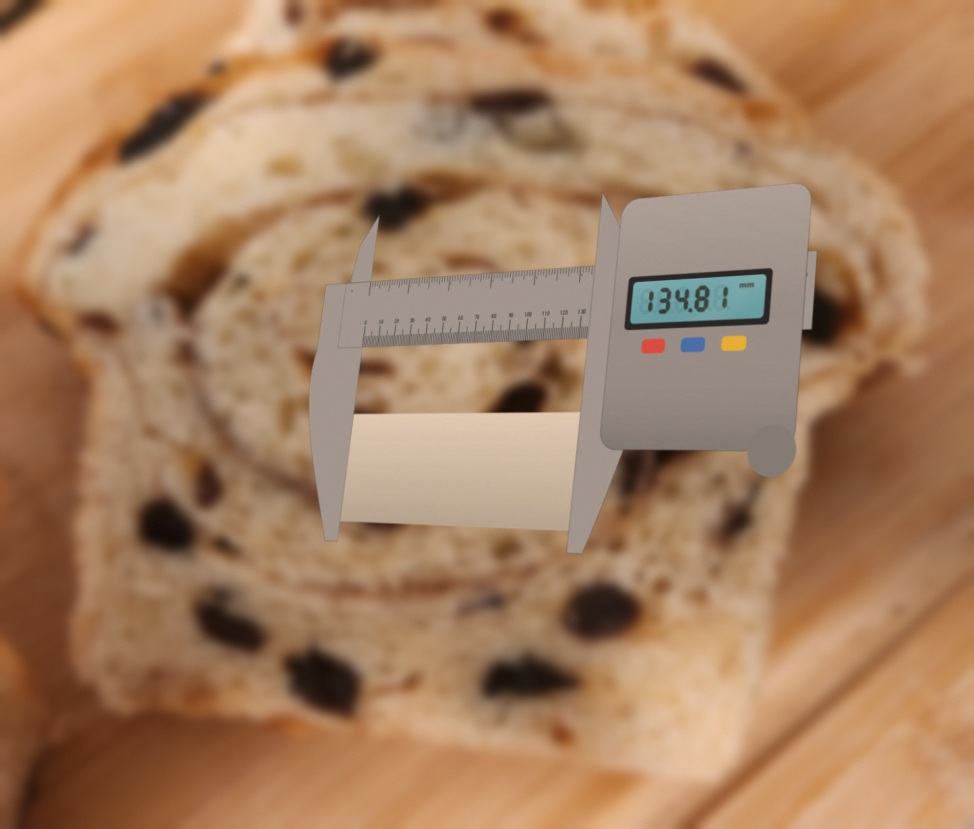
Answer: 134.81 (mm)
